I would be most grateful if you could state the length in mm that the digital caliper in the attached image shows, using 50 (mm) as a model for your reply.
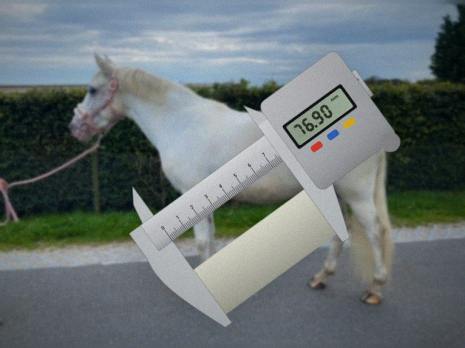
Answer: 76.90 (mm)
